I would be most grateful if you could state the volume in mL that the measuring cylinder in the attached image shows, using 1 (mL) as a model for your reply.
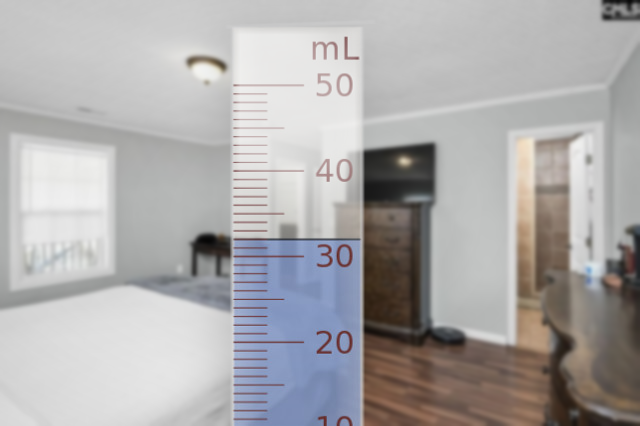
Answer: 32 (mL)
